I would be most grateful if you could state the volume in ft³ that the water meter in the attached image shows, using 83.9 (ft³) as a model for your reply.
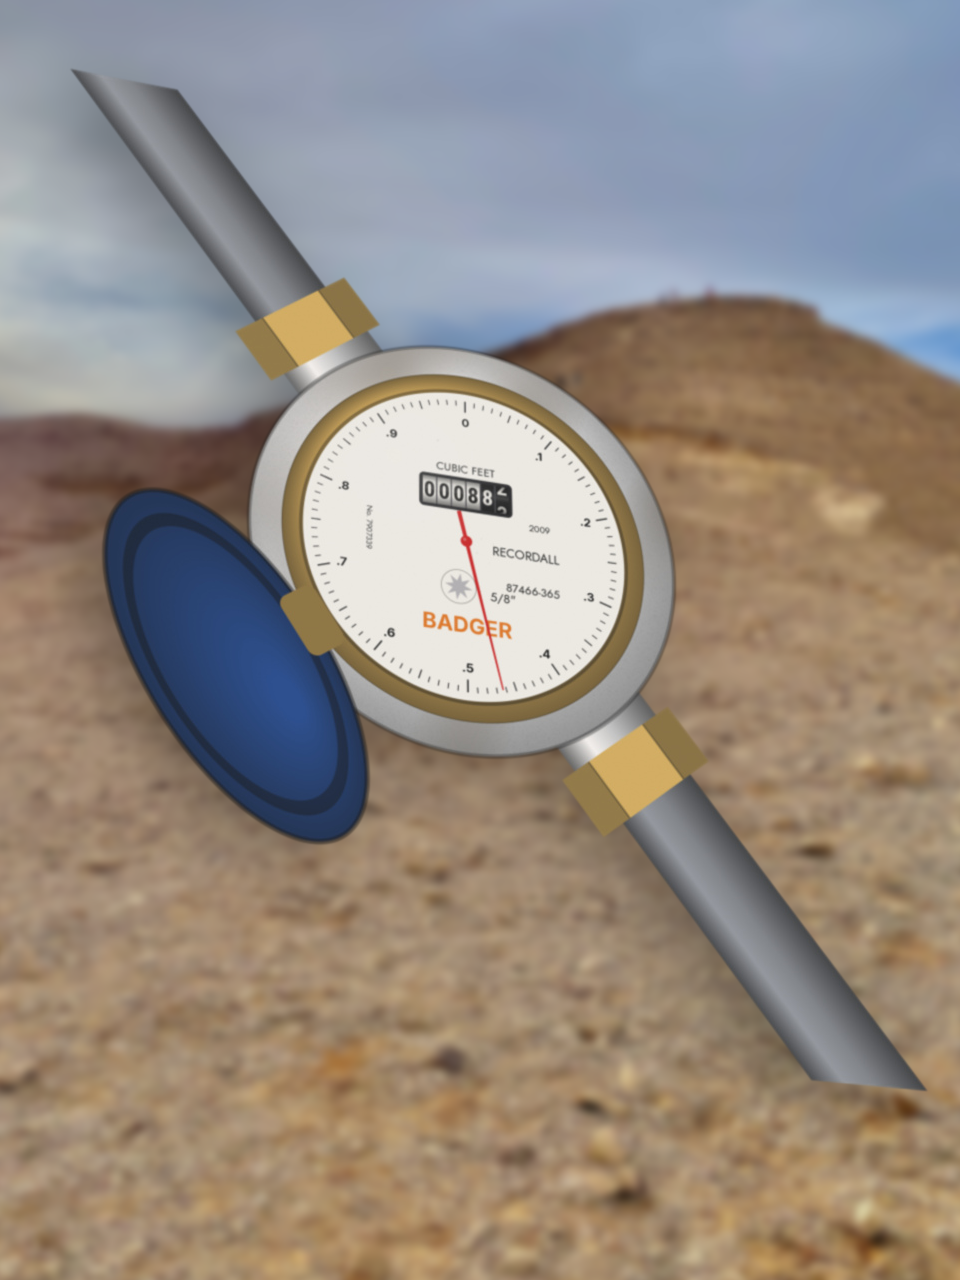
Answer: 882.46 (ft³)
